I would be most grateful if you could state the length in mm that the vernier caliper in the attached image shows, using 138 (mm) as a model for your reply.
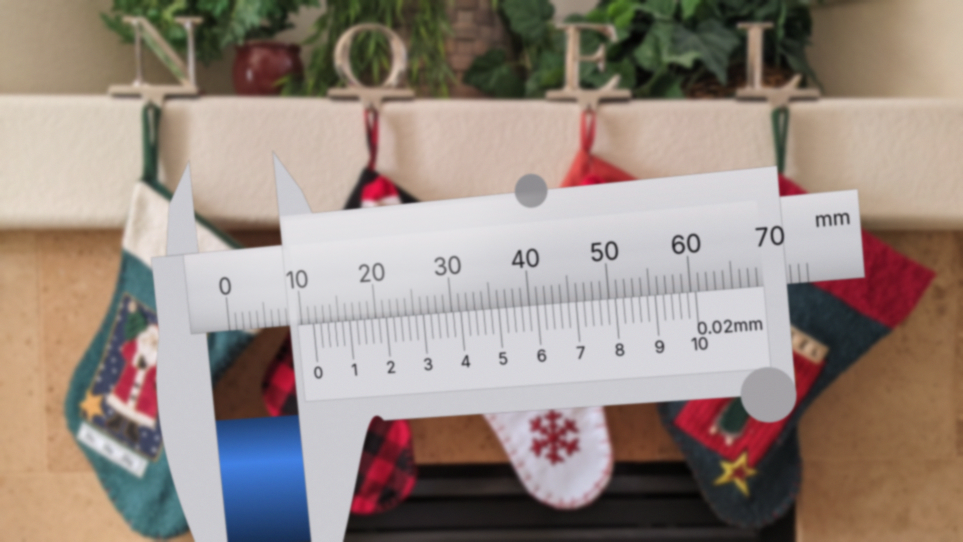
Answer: 11.6 (mm)
